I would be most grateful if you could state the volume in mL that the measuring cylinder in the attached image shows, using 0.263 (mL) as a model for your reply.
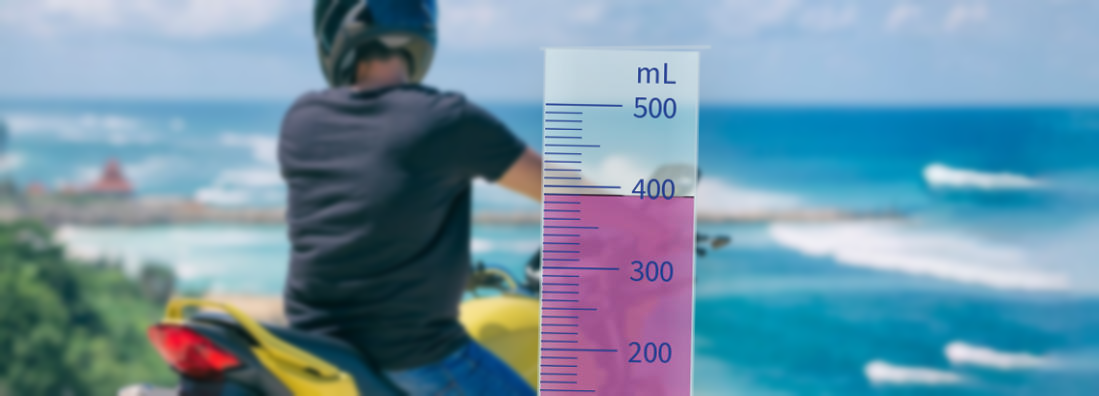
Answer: 390 (mL)
